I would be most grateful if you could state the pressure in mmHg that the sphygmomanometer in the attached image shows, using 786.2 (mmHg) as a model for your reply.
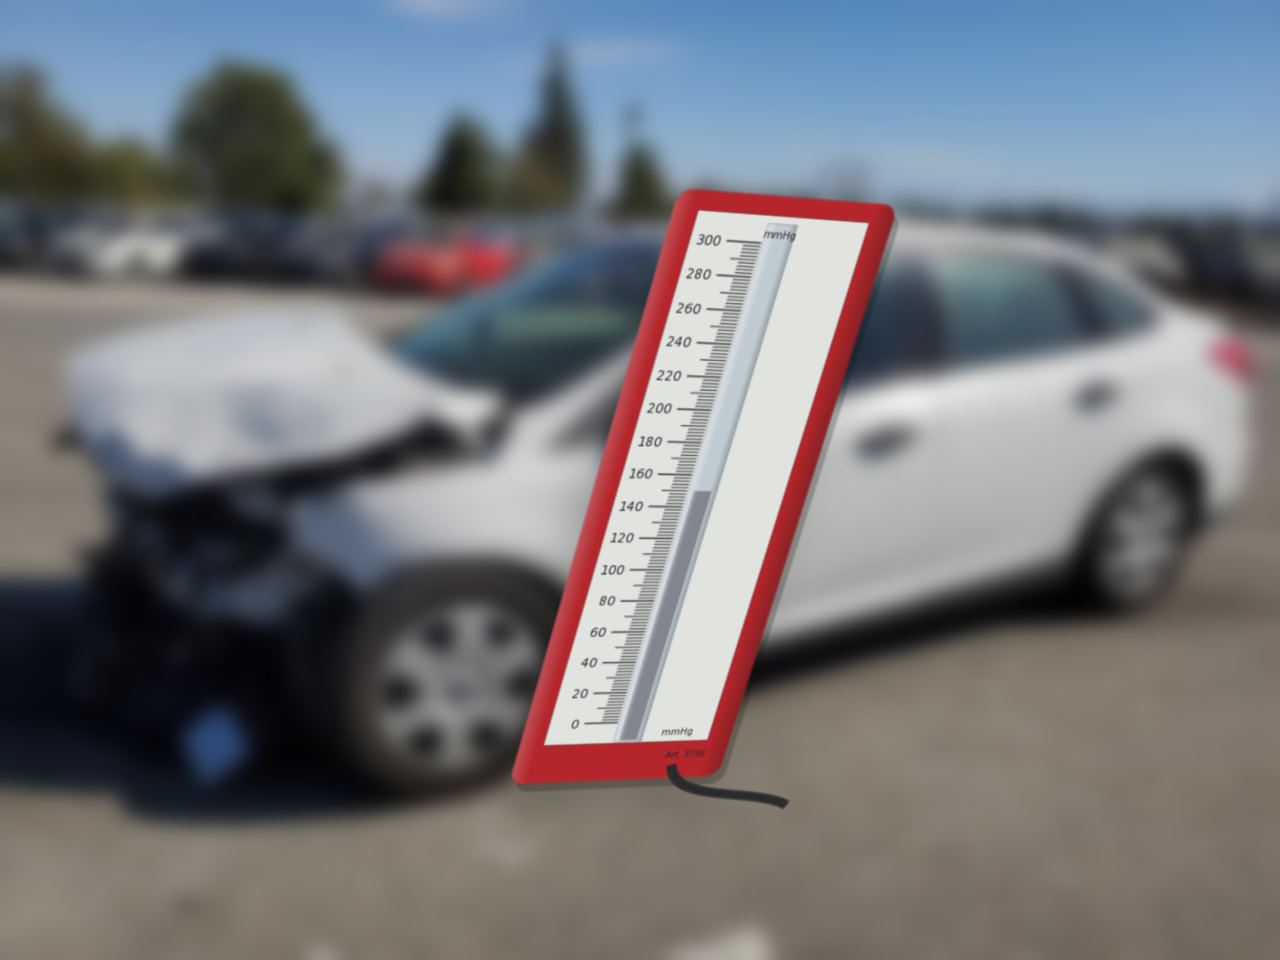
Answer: 150 (mmHg)
